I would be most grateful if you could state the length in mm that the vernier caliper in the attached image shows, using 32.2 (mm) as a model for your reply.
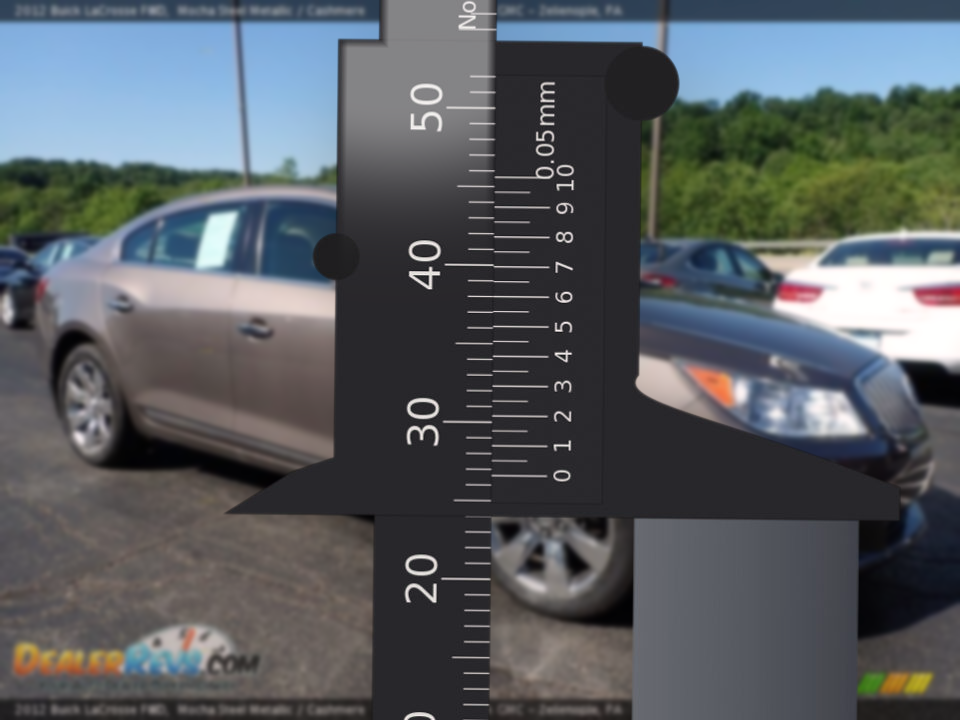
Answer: 26.6 (mm)
